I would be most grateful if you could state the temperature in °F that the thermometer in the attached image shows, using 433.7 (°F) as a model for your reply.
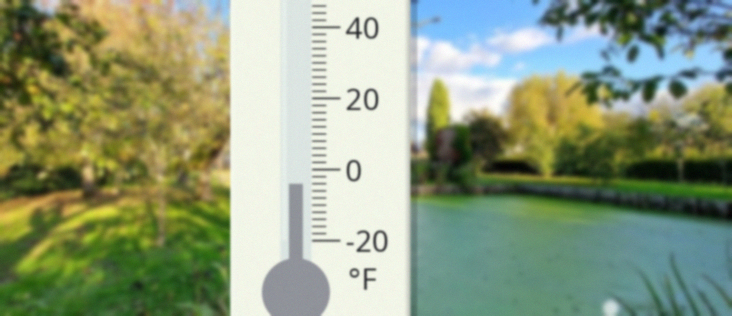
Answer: -4 (°F)
